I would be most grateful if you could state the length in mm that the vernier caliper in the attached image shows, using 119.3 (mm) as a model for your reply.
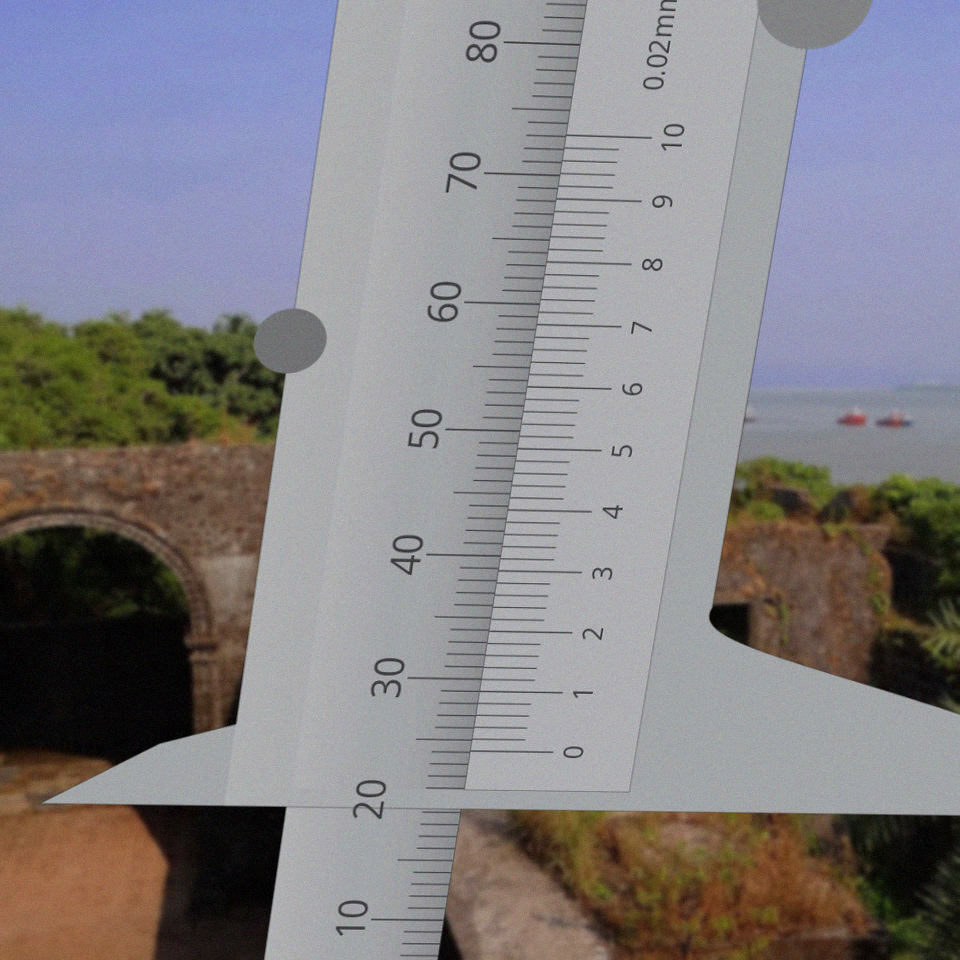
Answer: 24.1 (mm)
